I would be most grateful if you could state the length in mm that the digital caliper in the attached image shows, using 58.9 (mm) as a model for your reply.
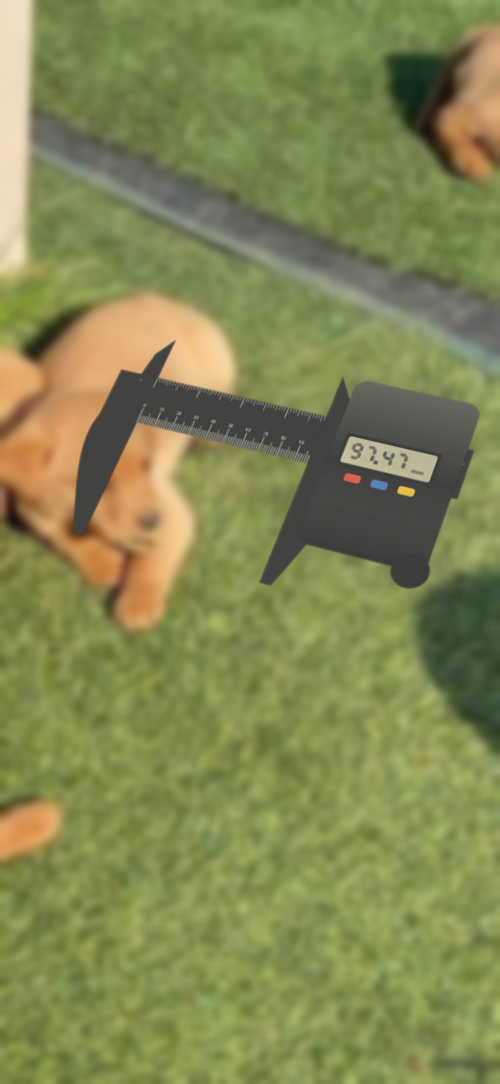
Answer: 97.47 (mm)
